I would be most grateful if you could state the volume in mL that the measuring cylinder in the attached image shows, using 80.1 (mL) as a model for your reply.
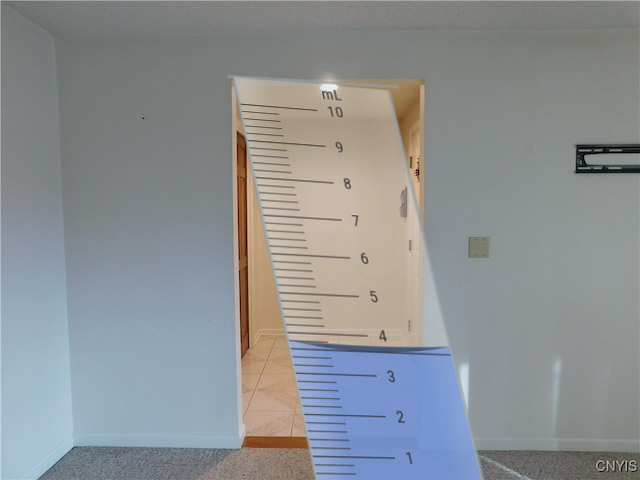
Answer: 3.6 (mL)
